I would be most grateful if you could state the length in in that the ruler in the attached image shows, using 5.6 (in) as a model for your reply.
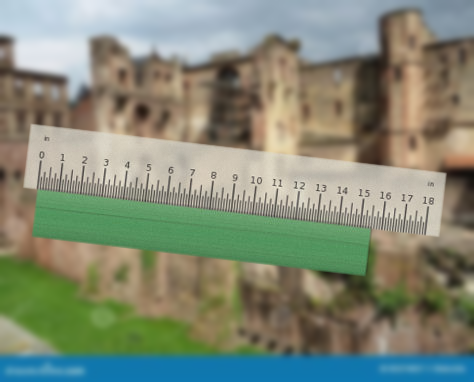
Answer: 15.5 (in)
